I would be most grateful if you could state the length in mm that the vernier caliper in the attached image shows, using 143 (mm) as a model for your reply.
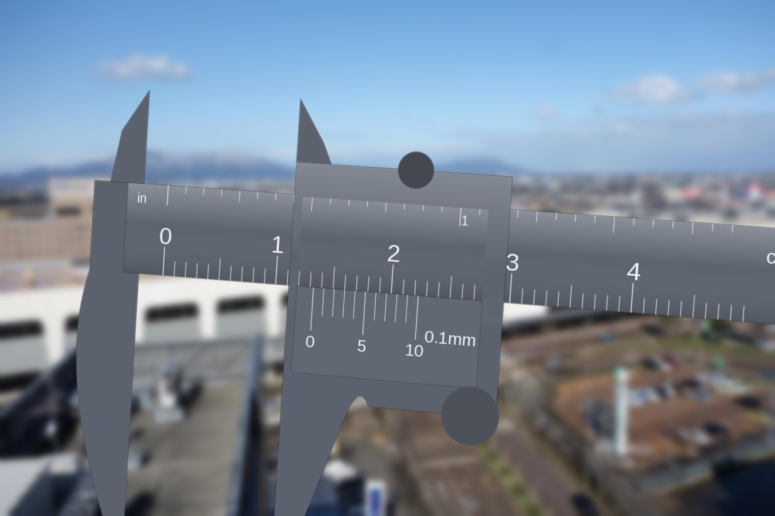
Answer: 13.3 (mm)
